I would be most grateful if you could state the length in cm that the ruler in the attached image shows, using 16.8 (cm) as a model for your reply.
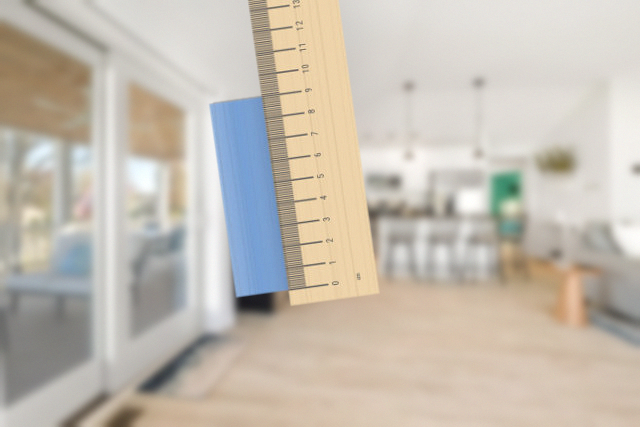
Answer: 9 (cm)
